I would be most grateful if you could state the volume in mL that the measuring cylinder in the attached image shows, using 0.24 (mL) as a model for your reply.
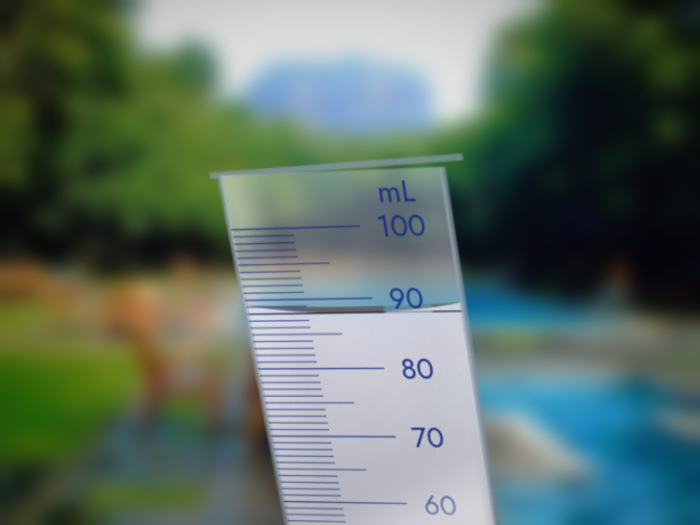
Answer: 88 (mL)
